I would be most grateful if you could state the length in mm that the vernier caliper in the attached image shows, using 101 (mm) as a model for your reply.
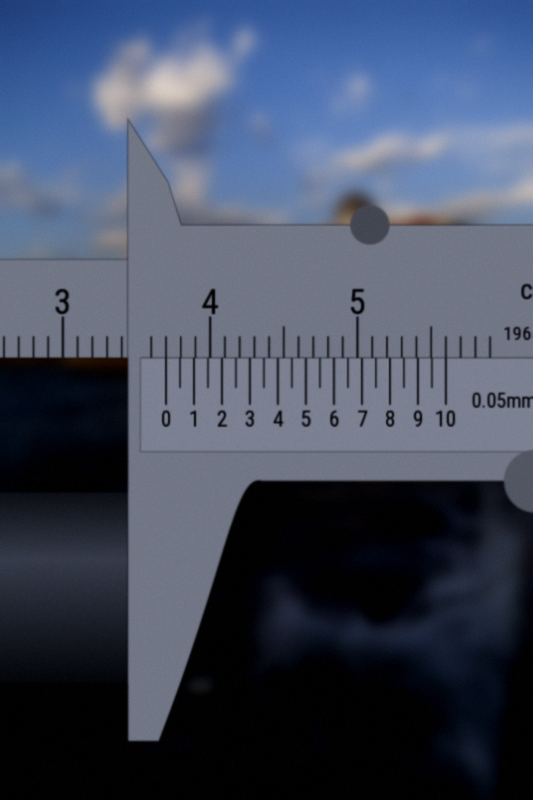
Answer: 37.0 (mm)
